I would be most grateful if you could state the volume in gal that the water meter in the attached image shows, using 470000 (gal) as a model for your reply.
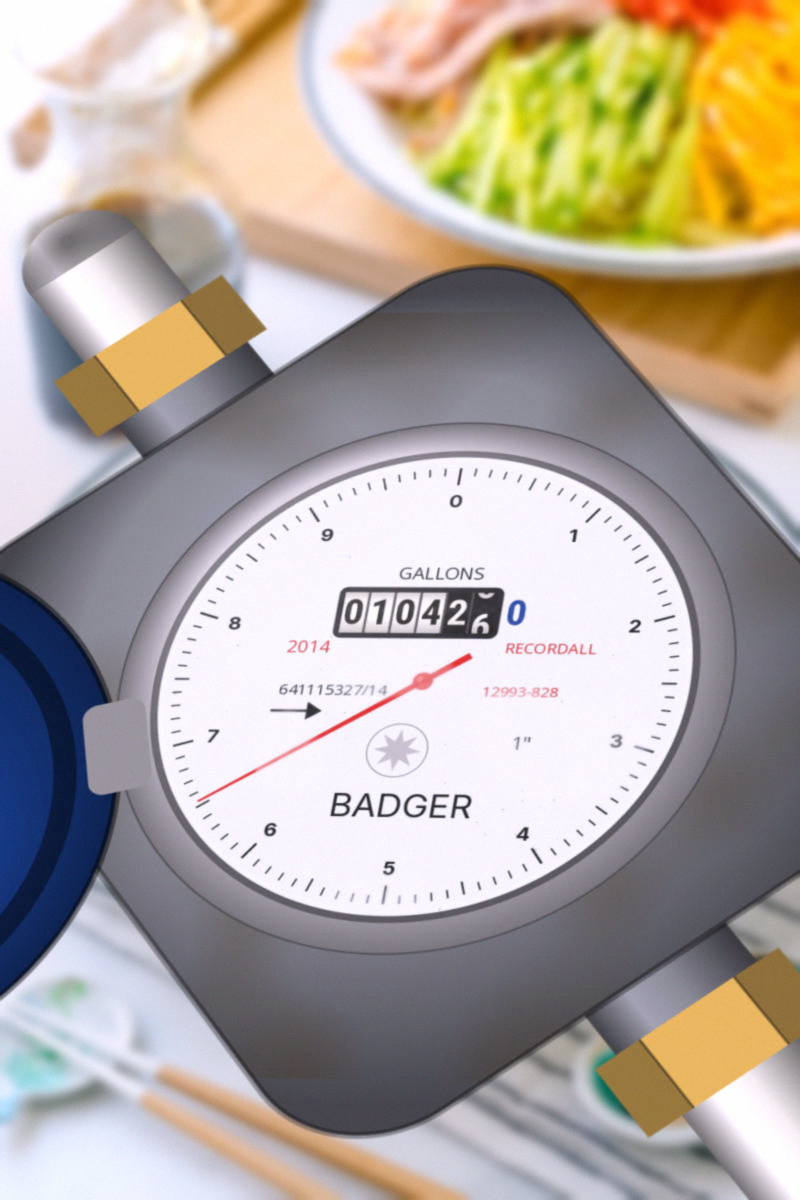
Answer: 104256.5 (gal)
